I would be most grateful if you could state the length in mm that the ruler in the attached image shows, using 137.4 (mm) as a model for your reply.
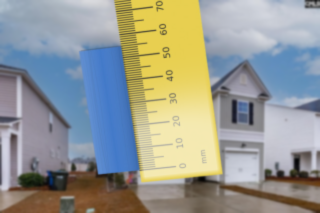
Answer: 55 (mm)
